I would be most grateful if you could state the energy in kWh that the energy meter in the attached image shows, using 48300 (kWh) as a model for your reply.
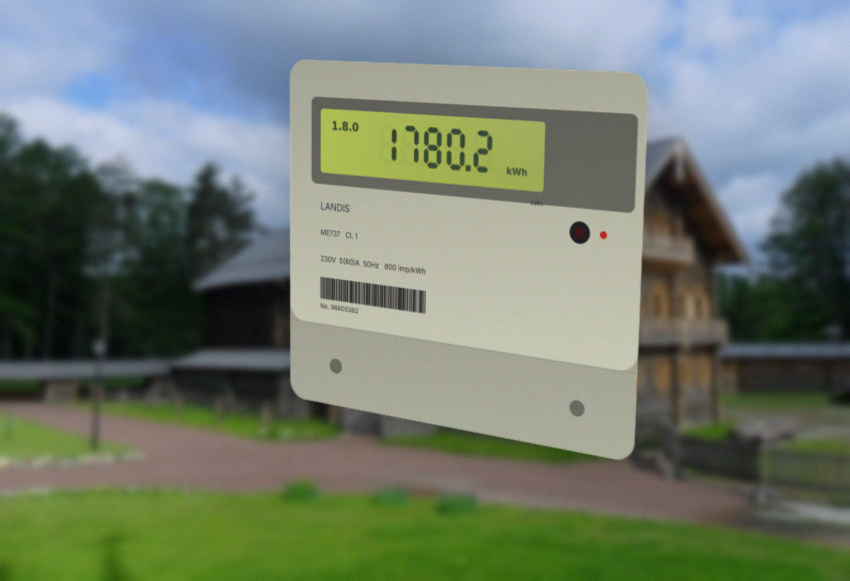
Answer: 1780.2 (kWh)
